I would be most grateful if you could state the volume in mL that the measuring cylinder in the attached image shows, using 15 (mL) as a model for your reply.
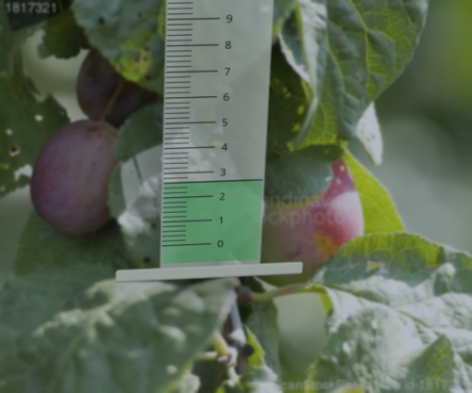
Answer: 2.6 (mL)
